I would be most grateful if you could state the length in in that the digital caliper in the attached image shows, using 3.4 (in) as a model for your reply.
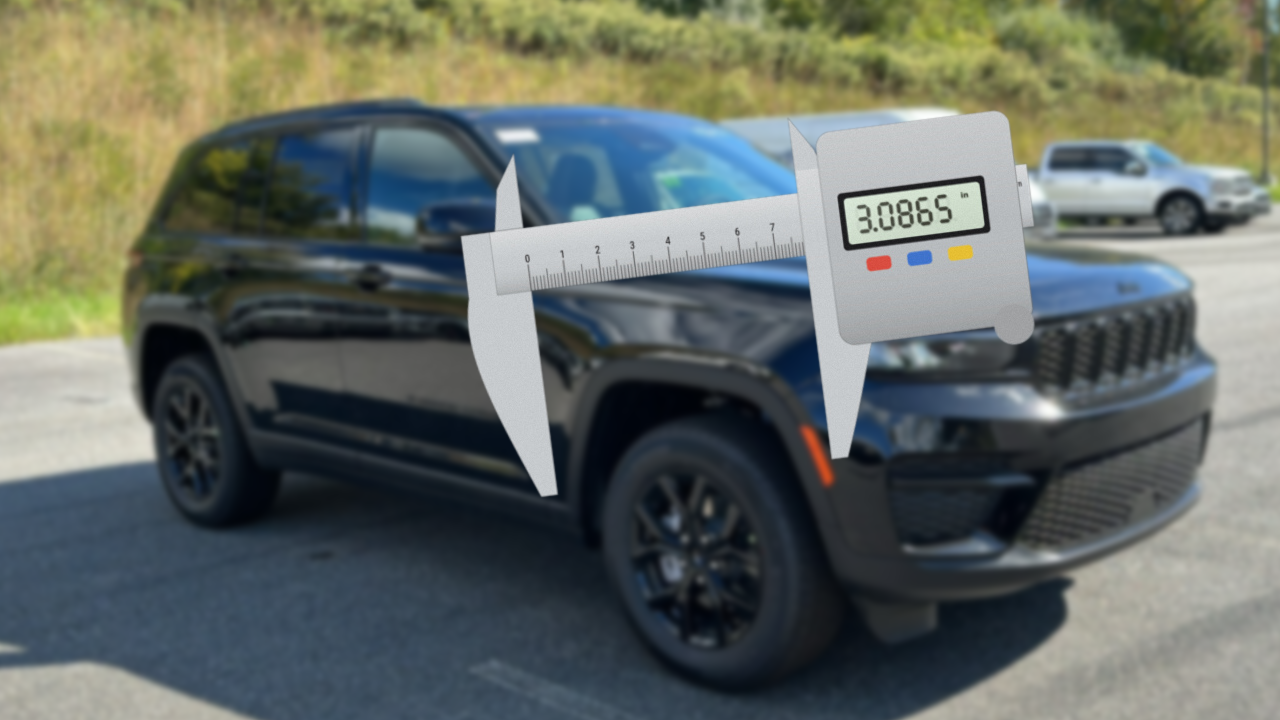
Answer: 3.0865 (in)
